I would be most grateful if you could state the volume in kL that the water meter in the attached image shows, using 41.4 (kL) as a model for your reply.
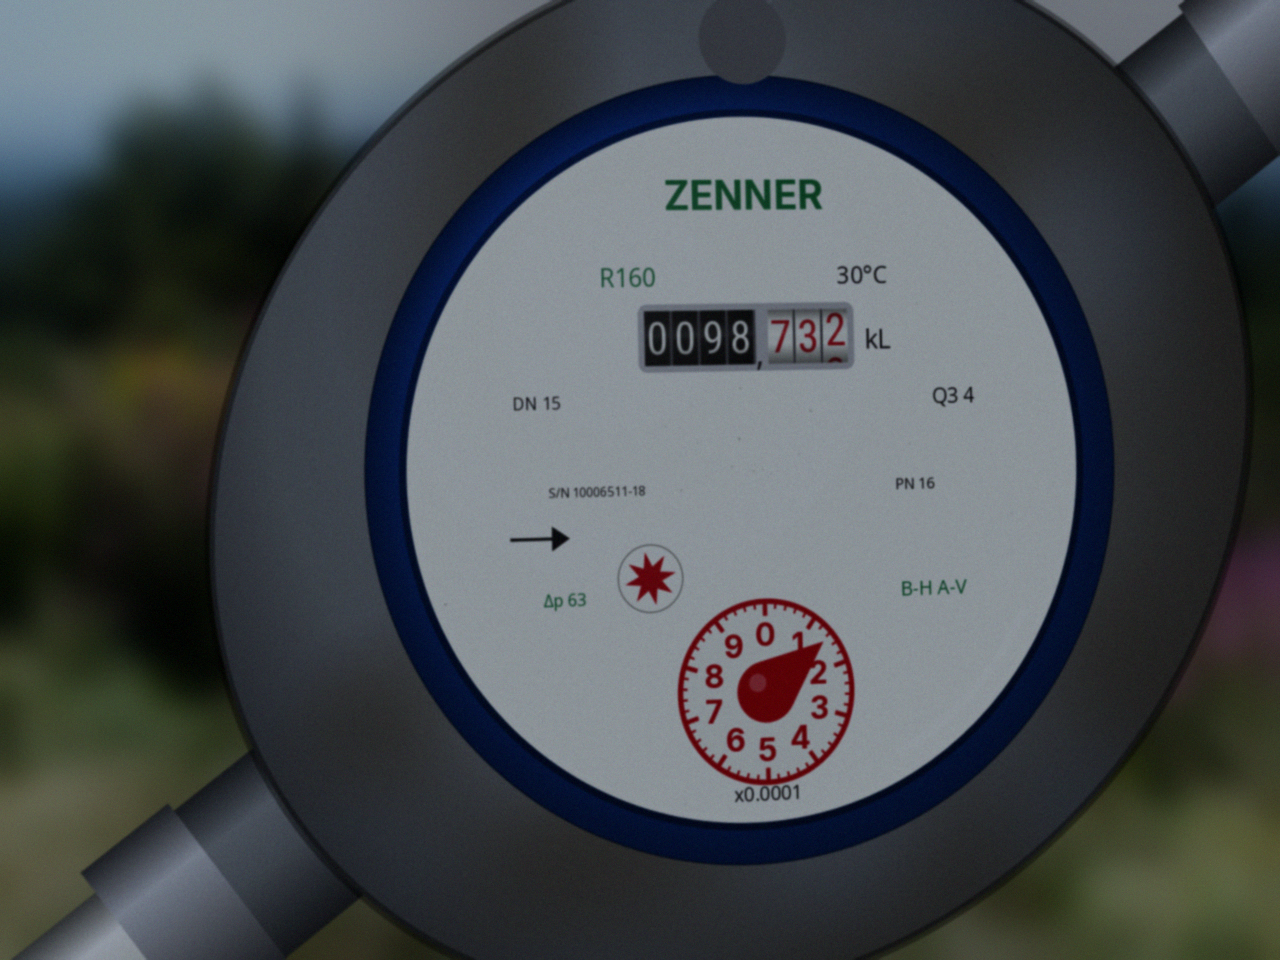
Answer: 98.7321 (kL)
